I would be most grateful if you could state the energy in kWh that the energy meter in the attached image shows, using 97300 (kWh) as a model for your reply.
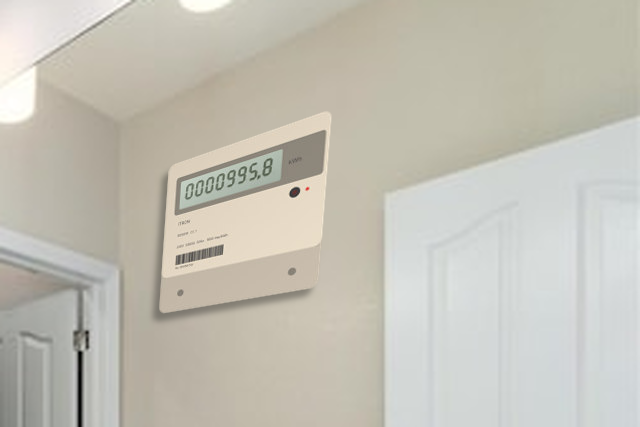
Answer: 995.8 (kWh)
